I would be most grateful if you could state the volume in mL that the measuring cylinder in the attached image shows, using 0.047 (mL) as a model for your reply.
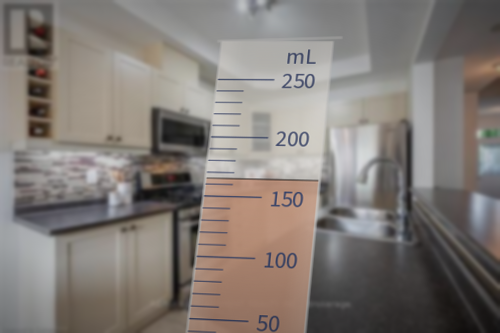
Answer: 165 (mL)
